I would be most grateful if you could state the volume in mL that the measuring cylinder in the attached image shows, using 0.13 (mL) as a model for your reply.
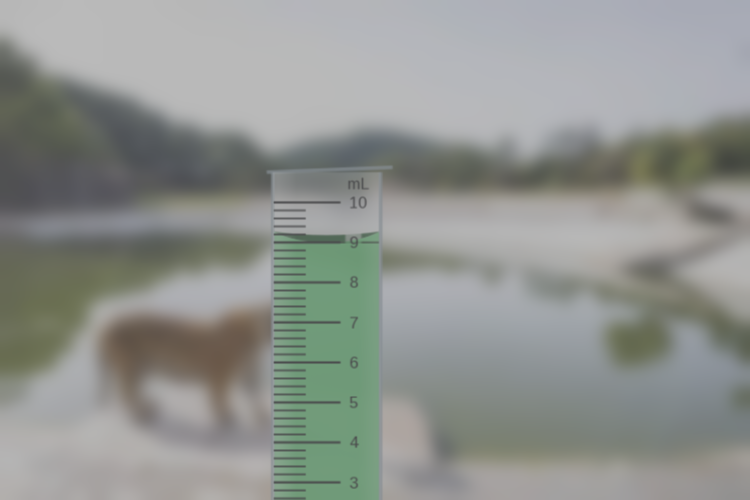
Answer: 9 (mL)
